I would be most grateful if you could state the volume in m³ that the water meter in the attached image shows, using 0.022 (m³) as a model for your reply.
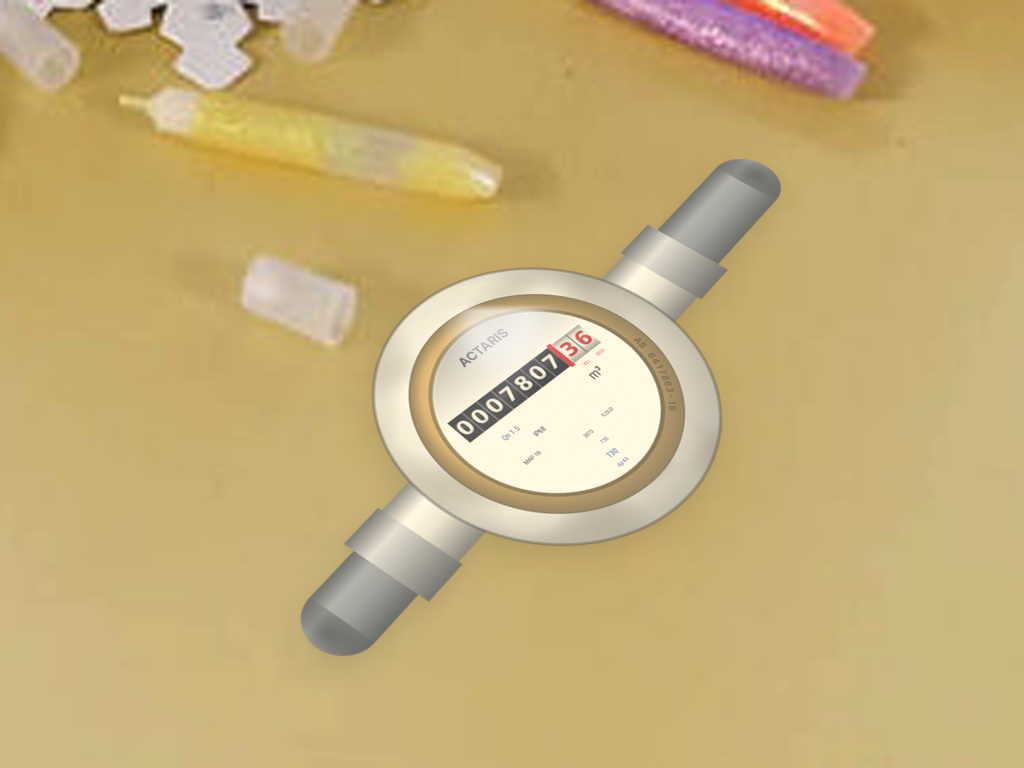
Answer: 7807.36 (m³)
